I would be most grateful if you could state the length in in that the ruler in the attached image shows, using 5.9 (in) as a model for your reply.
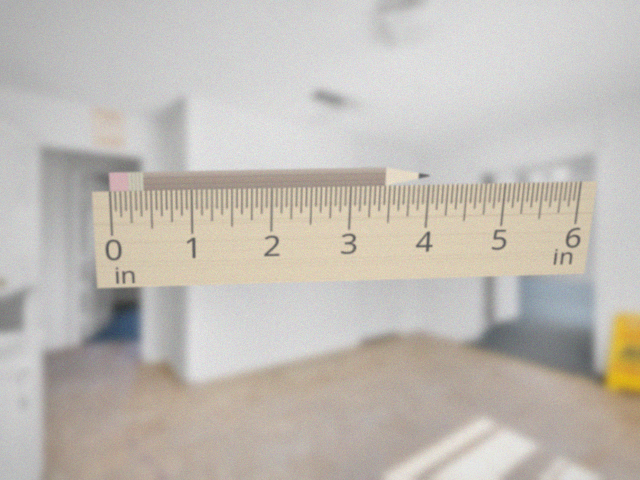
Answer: 4 (in)
